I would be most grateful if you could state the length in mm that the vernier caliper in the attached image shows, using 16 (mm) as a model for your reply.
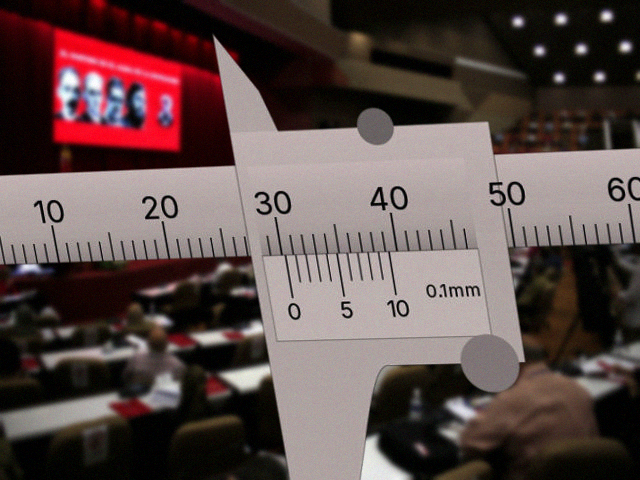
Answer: 30.3 (mm)
